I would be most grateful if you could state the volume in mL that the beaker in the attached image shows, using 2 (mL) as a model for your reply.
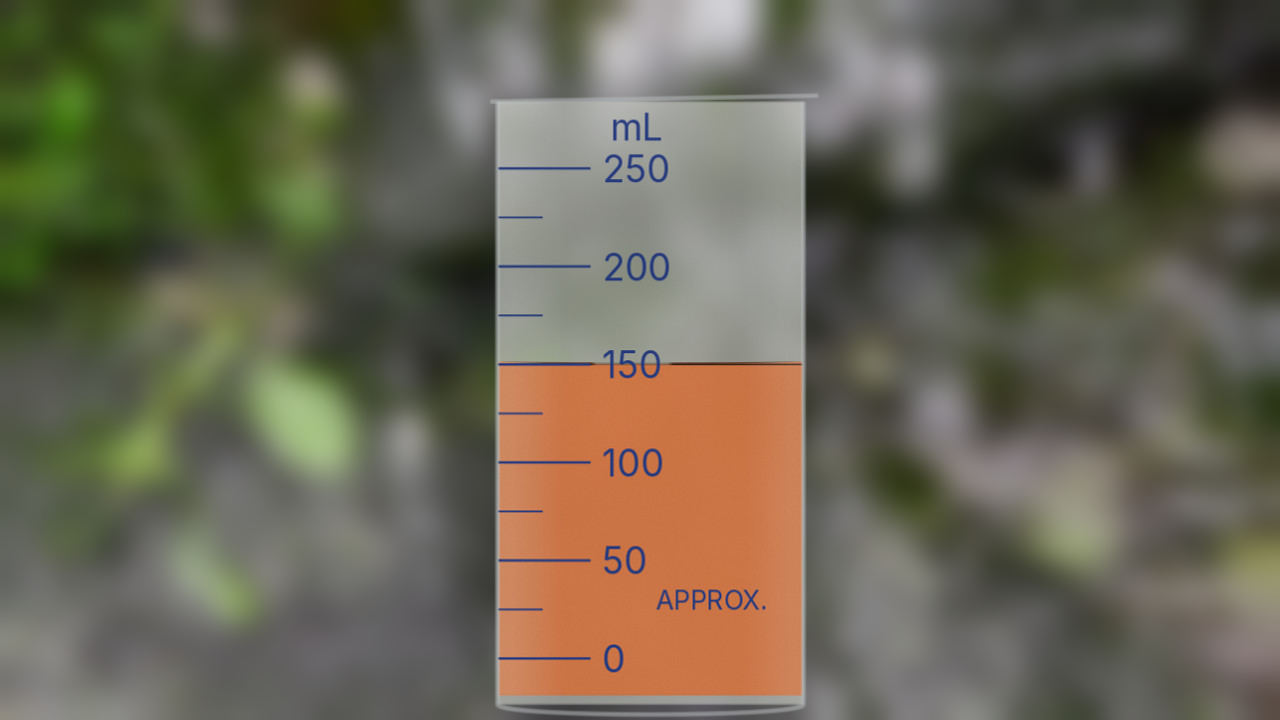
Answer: 150 (mL)
